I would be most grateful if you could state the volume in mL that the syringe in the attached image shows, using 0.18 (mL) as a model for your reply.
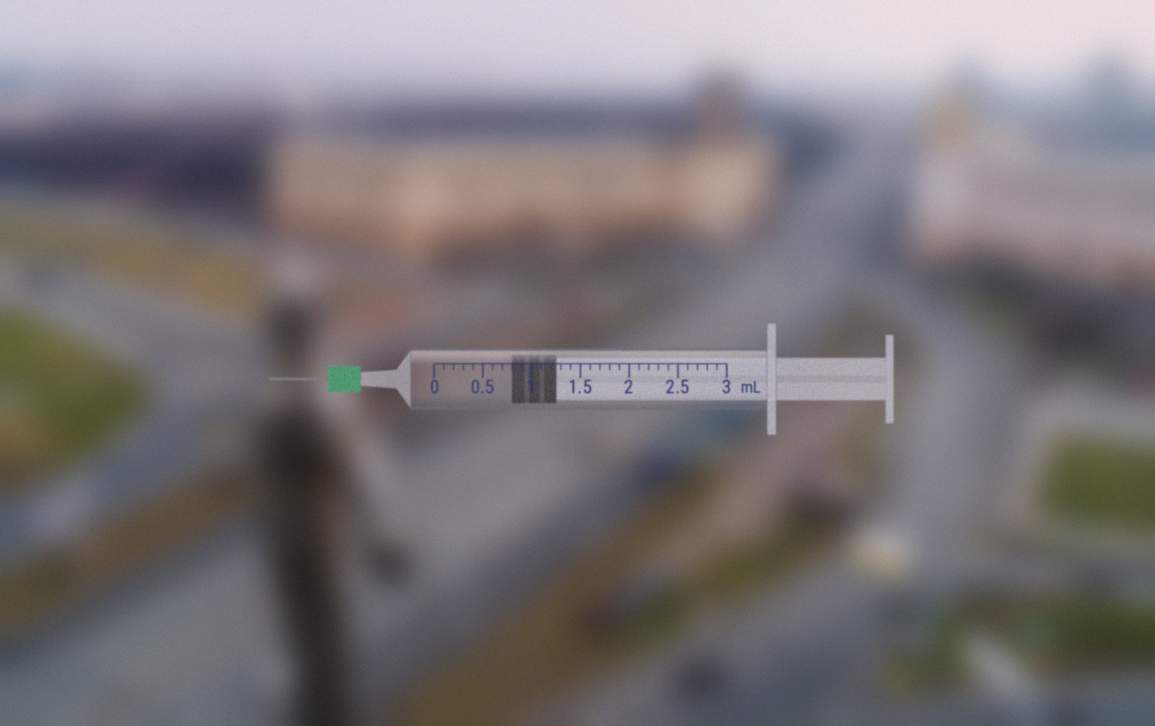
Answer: 0.8 (mL)
